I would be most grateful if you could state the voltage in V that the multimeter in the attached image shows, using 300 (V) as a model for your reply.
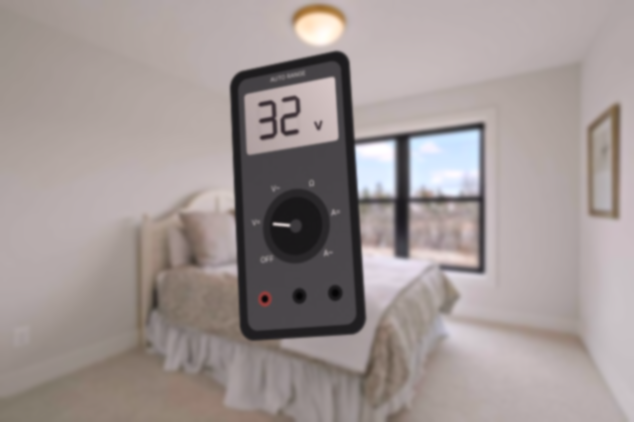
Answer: 32 (V)
